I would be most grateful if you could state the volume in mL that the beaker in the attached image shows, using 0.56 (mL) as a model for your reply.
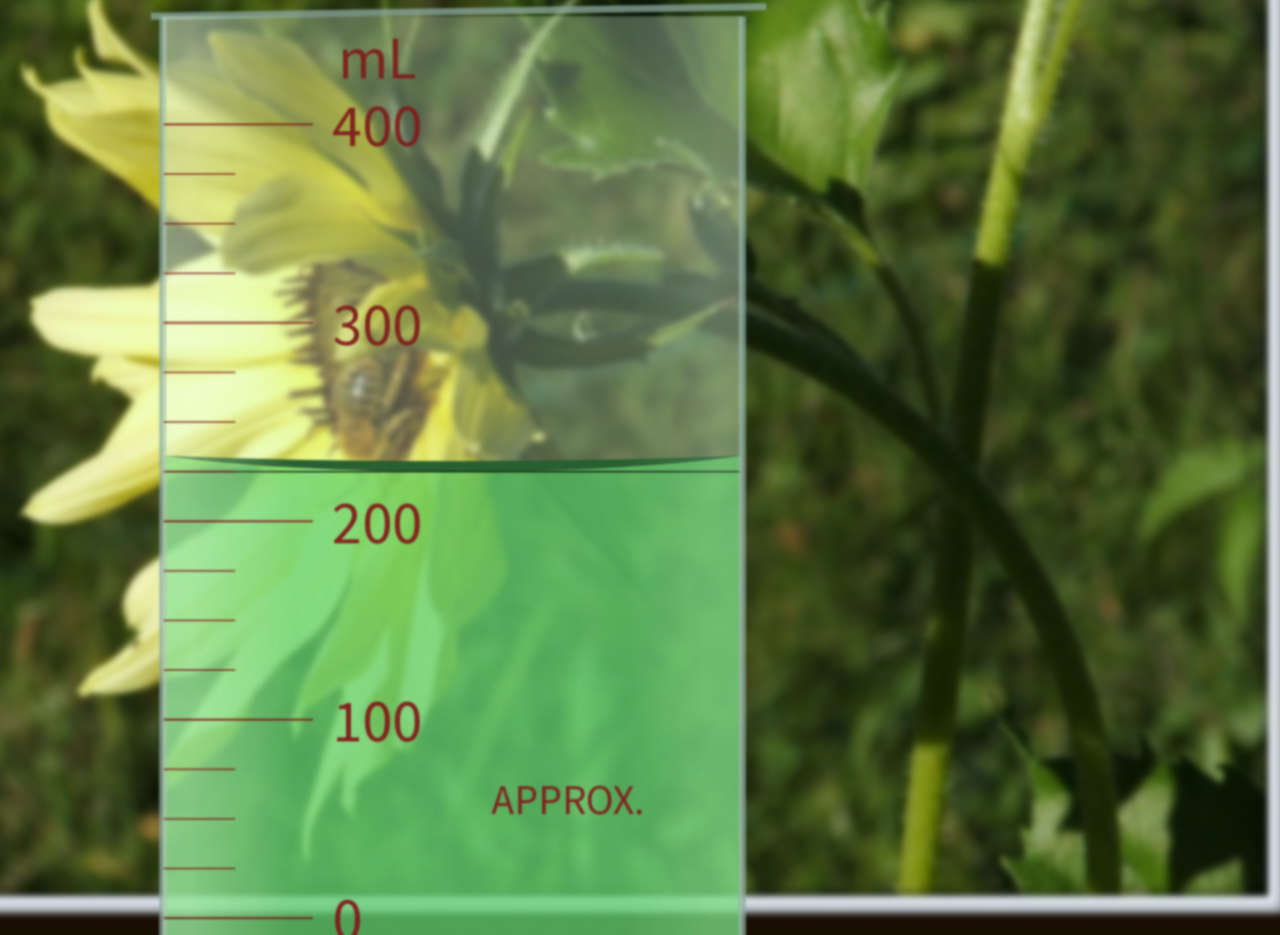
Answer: 225 (mL)
